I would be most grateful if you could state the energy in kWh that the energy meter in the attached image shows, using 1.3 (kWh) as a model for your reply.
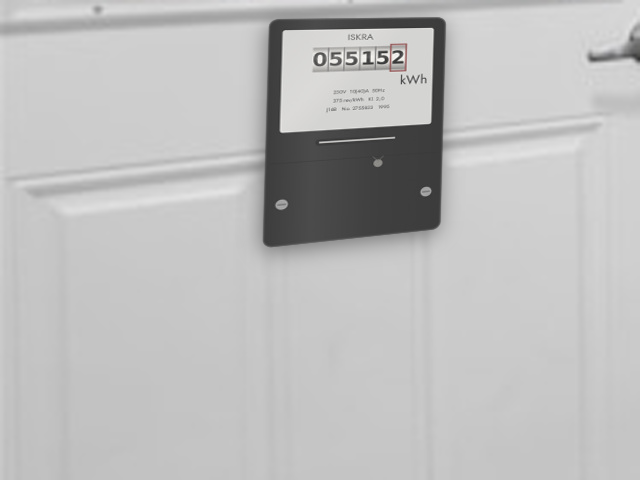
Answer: 5515.2 (kWh)
